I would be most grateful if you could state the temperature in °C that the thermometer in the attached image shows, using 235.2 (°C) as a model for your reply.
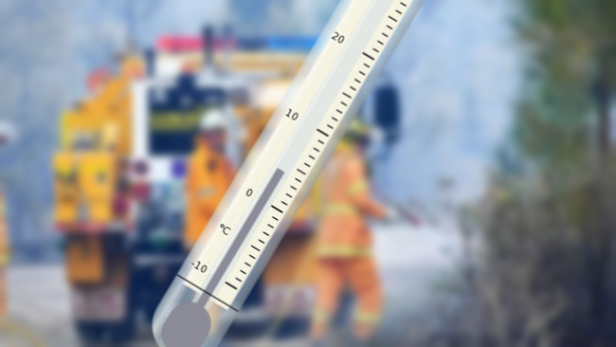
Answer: 4 (°C)
